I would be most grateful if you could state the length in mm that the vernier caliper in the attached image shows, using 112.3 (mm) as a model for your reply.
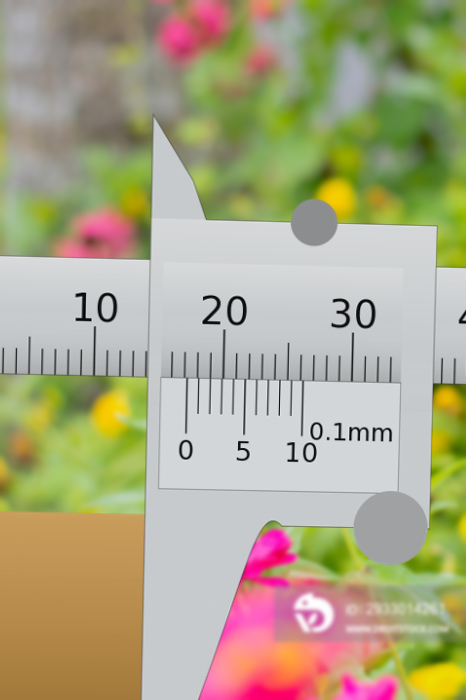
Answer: 17.2 (mm)
